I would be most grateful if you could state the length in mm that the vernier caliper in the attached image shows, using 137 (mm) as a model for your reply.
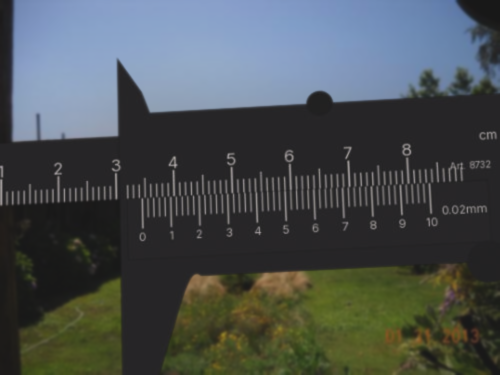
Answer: 34.5 (mm)
